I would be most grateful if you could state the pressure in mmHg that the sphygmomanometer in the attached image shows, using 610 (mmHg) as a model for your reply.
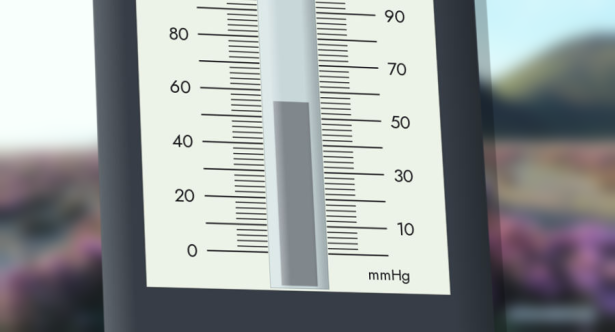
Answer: 56 (mmHg)
